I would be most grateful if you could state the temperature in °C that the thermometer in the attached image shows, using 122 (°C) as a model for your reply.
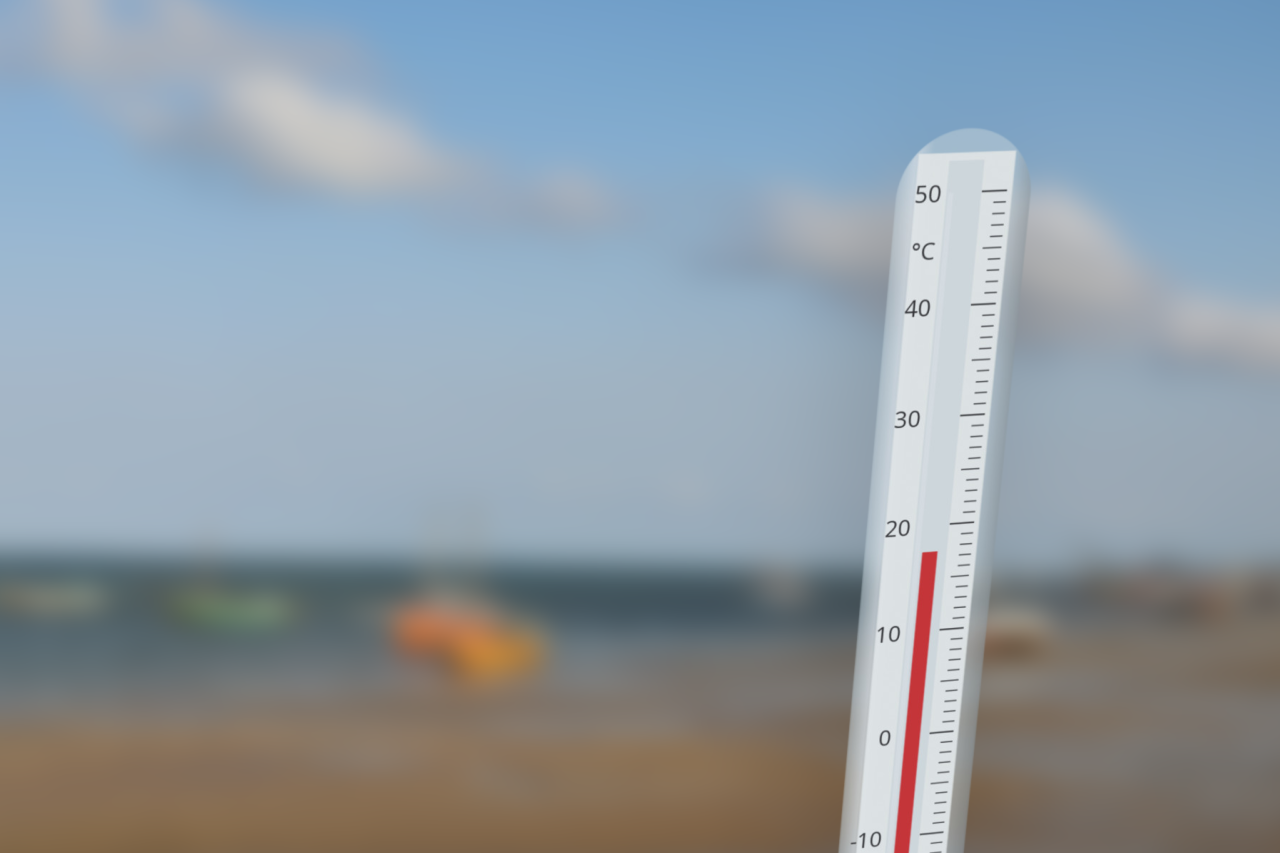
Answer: 17.5 (°C)
